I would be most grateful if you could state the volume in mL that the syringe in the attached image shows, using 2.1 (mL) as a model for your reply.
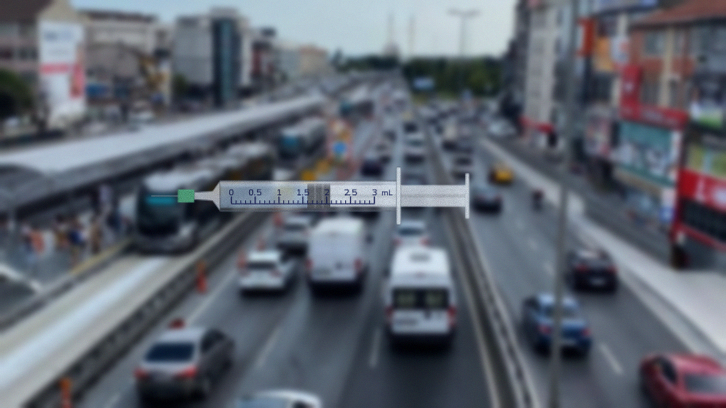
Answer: 1.6 (mL)
